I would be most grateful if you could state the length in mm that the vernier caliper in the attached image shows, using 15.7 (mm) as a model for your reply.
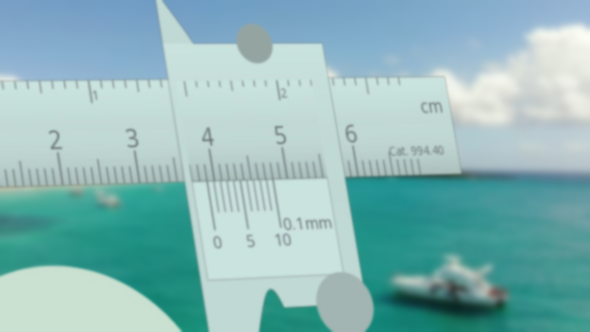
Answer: 39.0 (mm)
